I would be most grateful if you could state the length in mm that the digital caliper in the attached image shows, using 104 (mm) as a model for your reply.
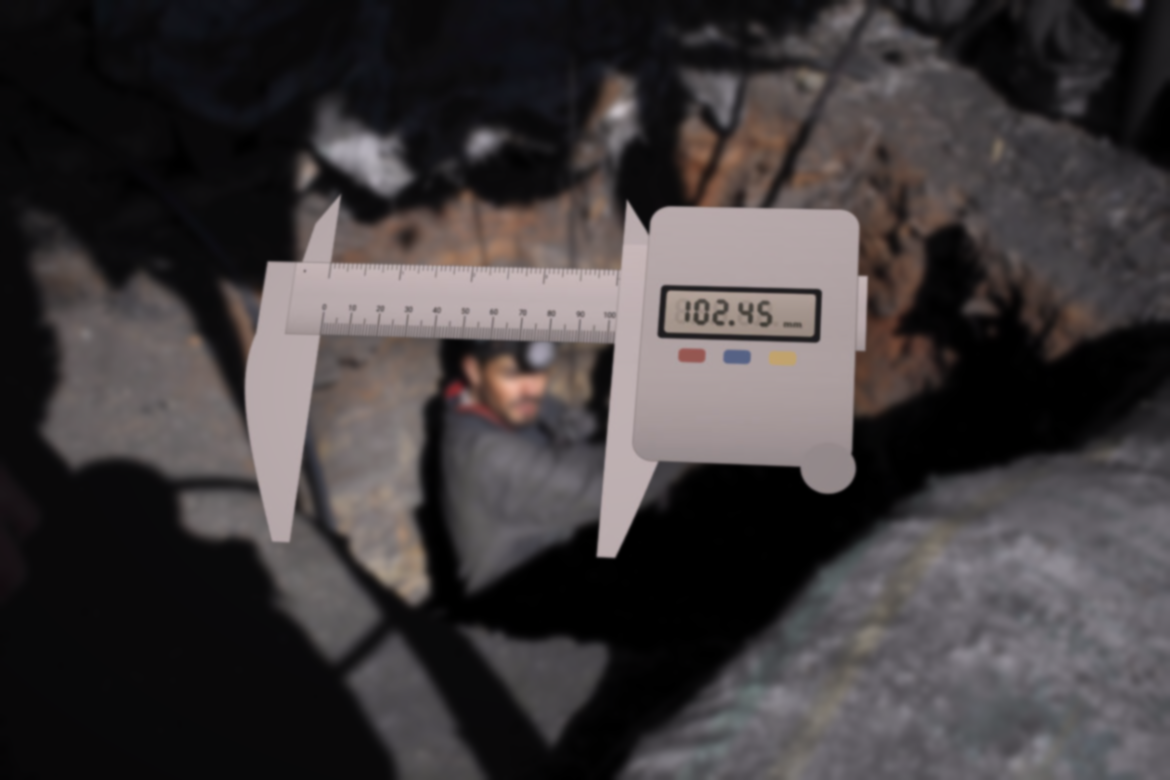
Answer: 102.45 (mm)
